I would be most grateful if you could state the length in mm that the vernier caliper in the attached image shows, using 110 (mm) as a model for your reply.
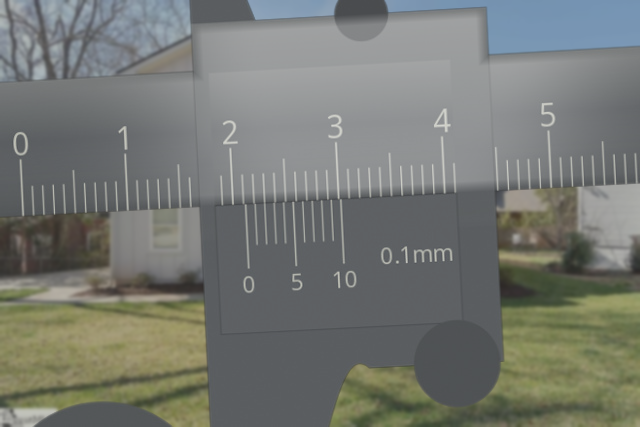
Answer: 21.2 (mm)
